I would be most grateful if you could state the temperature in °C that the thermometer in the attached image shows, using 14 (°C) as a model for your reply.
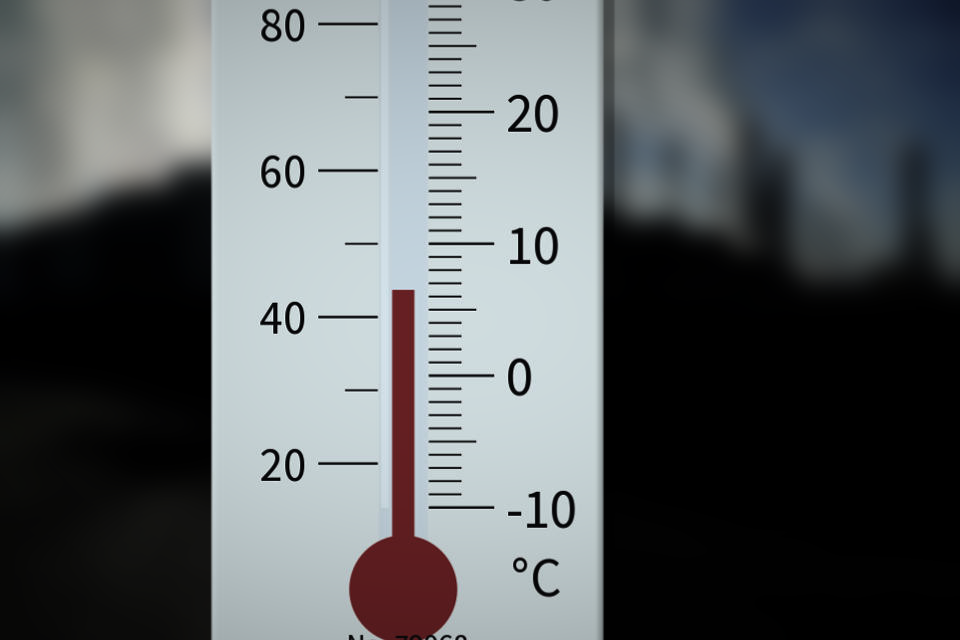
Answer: 6.5 (°C)
